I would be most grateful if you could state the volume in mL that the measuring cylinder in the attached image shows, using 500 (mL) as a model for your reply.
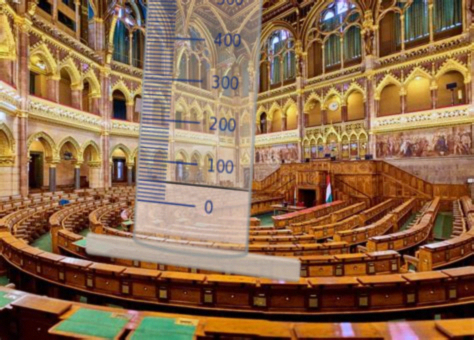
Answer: 50 (mL)
